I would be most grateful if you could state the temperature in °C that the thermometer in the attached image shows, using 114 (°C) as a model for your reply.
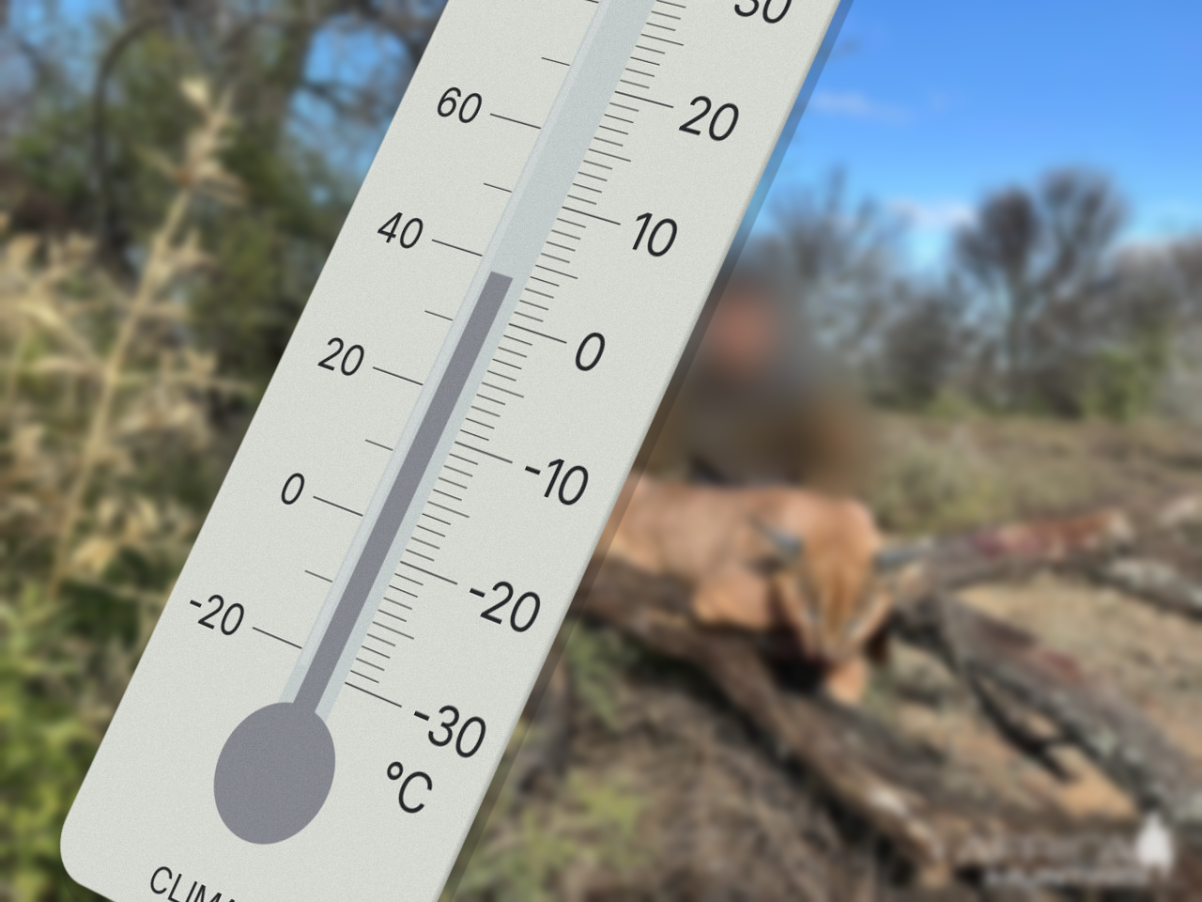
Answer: 3.5 (°C)
